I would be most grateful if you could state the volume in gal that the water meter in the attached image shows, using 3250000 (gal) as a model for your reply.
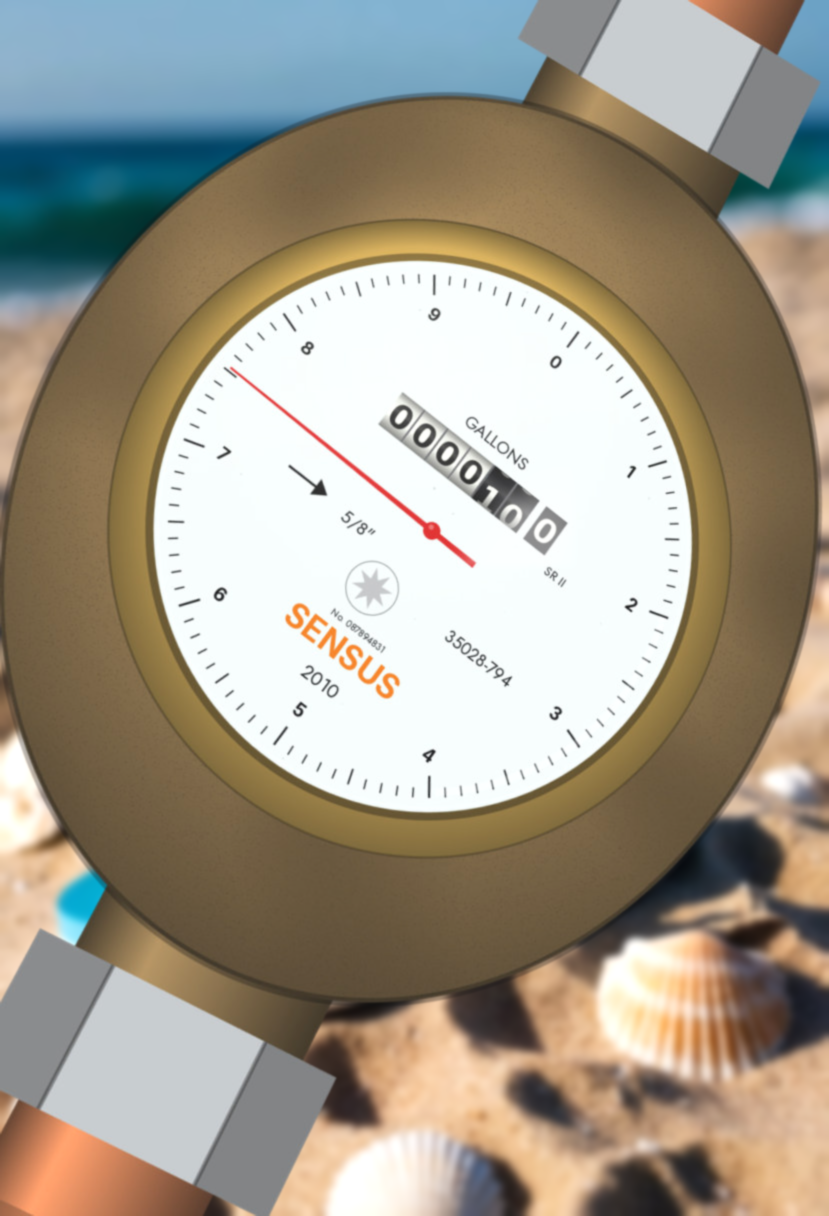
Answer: 97.5 (gal)
